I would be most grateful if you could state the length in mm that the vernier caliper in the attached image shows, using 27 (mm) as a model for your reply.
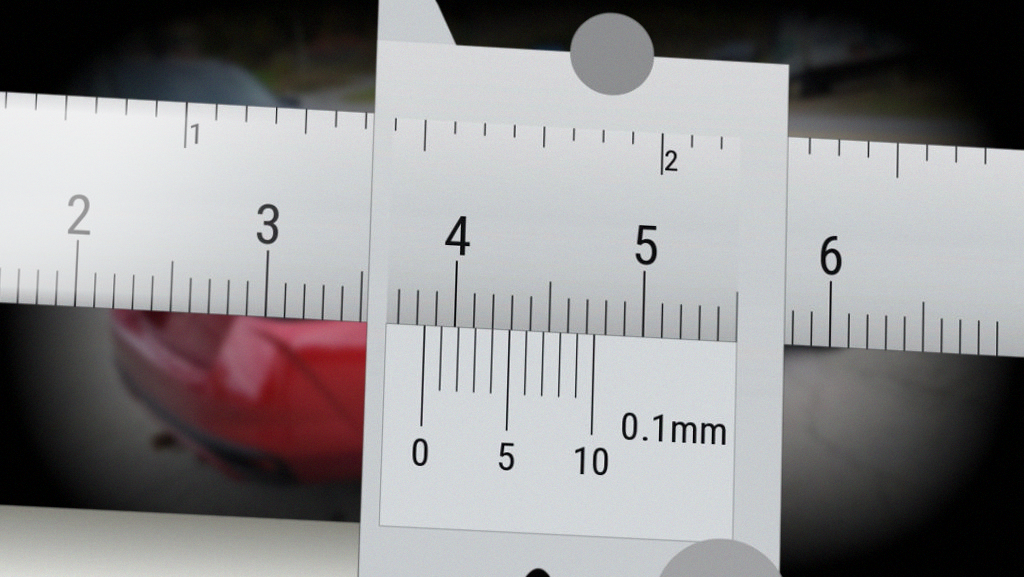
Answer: 38.4 (mm)
